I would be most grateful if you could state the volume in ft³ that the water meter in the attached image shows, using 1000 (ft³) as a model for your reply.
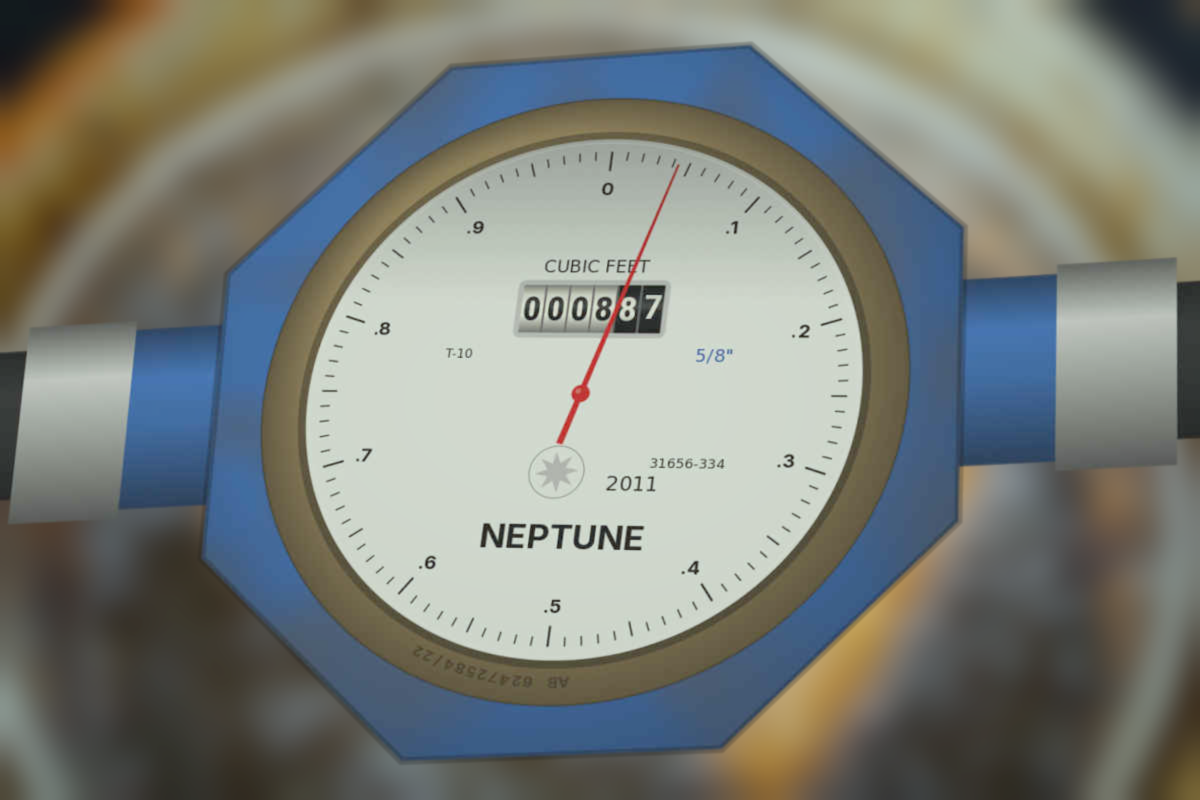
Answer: 887.04 (ft³)
